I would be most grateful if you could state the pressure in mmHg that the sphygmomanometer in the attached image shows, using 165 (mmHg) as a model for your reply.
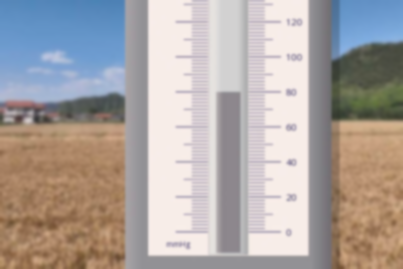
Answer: 80 (mmHg)
